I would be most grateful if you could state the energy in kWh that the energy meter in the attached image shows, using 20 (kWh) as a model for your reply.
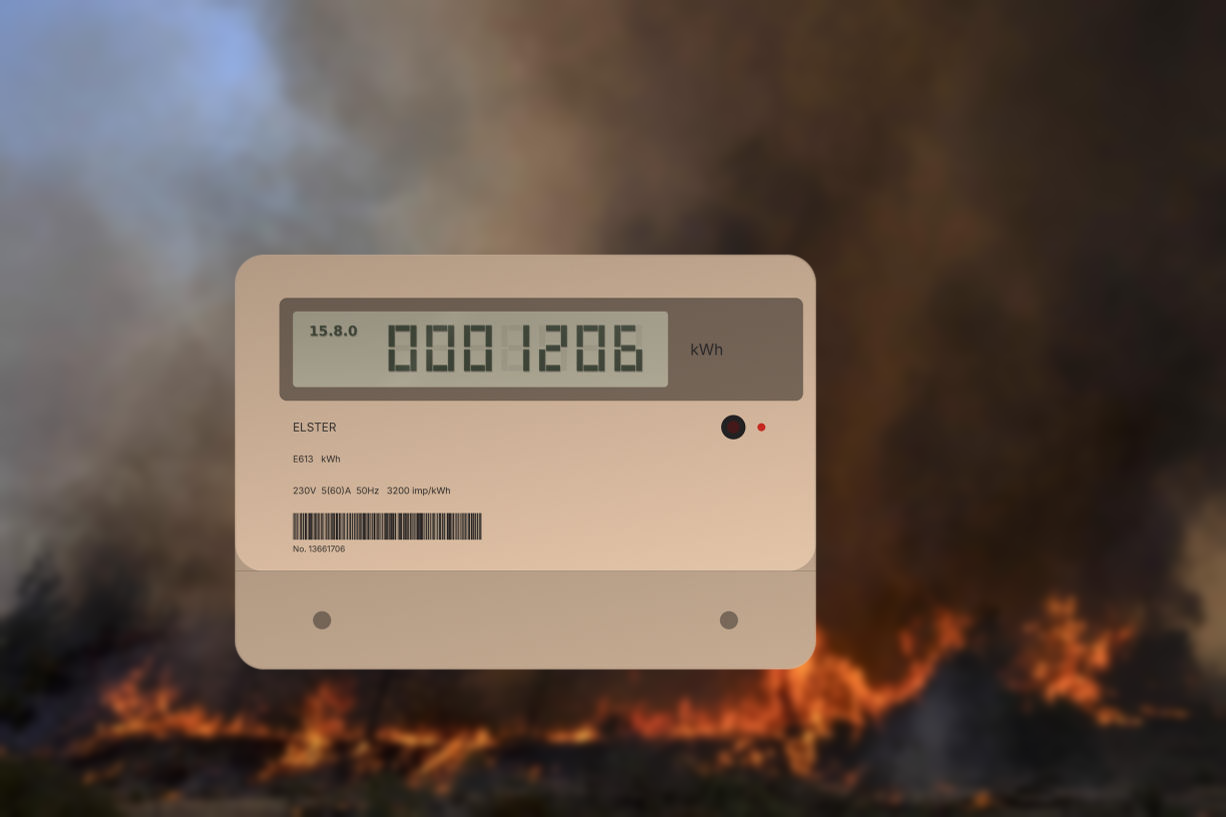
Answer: 1206 (kWh)
